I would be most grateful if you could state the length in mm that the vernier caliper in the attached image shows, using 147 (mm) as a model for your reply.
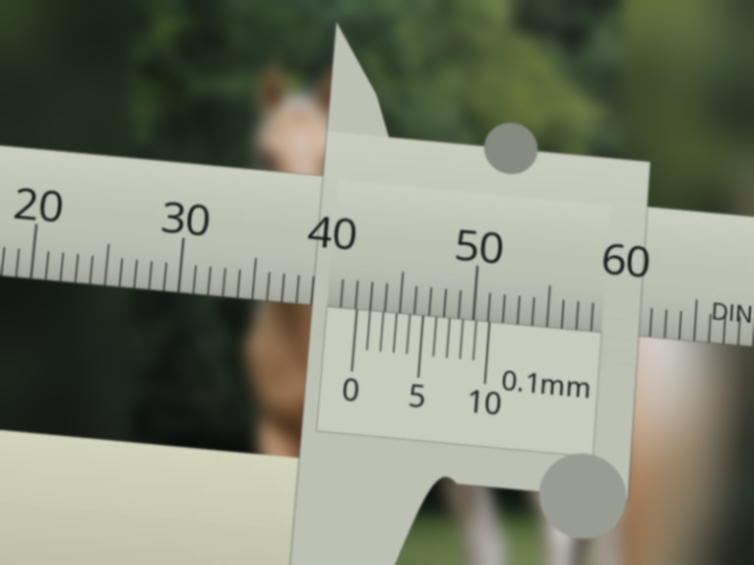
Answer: 42.1 (mm)
